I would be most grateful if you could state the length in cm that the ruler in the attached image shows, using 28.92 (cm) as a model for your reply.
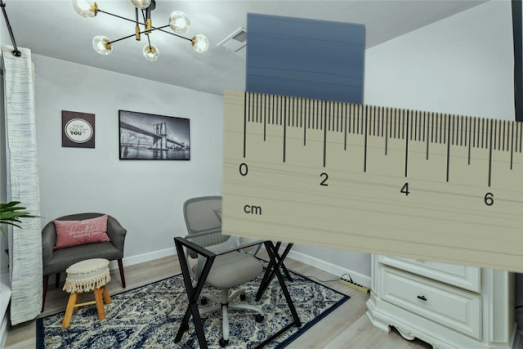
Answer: 2.9 (cm)
